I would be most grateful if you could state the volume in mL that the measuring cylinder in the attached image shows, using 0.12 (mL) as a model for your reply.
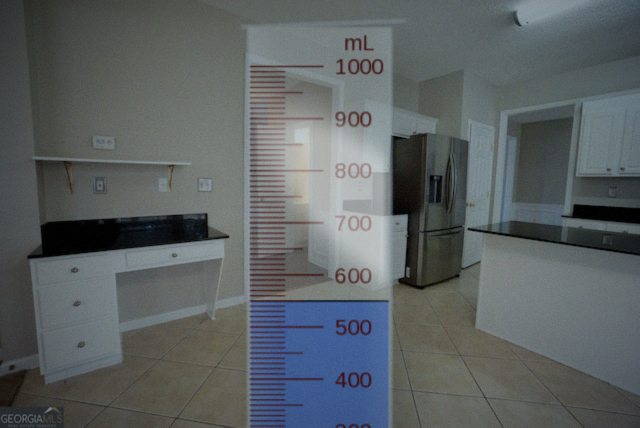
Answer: 550 (mL)
